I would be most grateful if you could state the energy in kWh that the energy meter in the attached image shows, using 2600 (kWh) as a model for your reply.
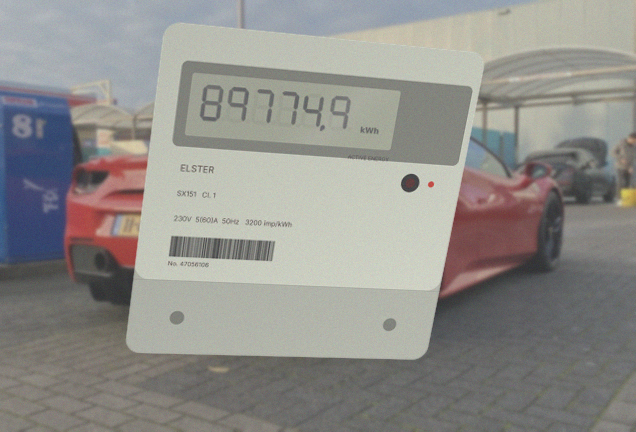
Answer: 89774.9 (kWh)
